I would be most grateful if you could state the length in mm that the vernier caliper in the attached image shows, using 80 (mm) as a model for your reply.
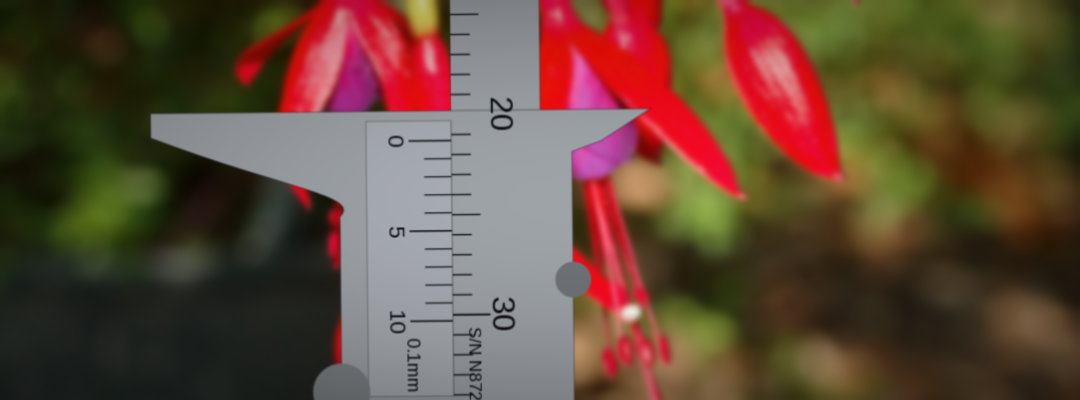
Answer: 21.3 (mm)
